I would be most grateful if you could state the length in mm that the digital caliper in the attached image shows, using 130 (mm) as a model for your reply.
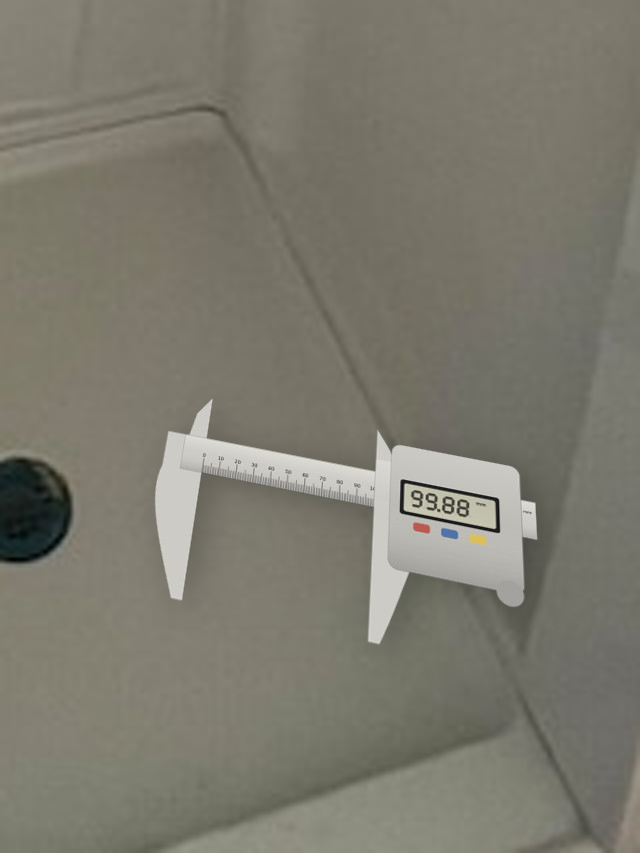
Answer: 99.88 (mm)
